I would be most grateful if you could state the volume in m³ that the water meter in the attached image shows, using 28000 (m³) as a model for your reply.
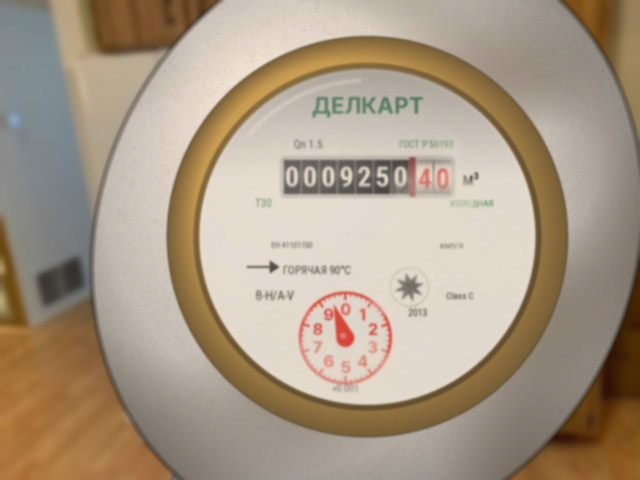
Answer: 9250.399 (m³)
